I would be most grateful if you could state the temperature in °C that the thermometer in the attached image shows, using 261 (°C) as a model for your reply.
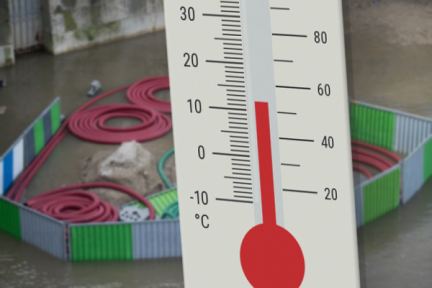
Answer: 12 (°C)
